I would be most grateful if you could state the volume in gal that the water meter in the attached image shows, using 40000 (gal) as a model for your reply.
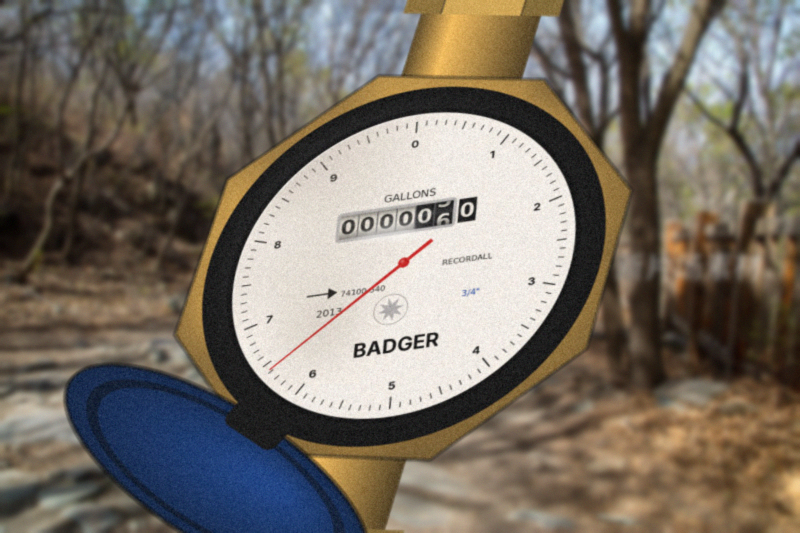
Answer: 56.4 (gal)
